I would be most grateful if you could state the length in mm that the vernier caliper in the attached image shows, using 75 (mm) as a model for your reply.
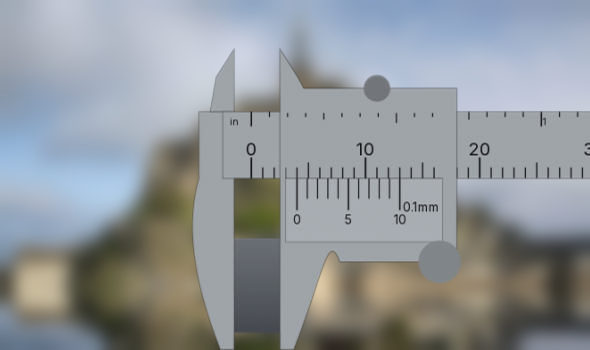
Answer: 4.0 (mm)
